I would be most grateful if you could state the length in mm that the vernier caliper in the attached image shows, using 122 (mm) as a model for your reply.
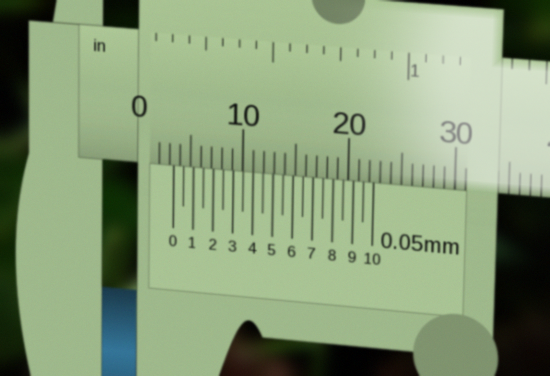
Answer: 3.4 (mm)
